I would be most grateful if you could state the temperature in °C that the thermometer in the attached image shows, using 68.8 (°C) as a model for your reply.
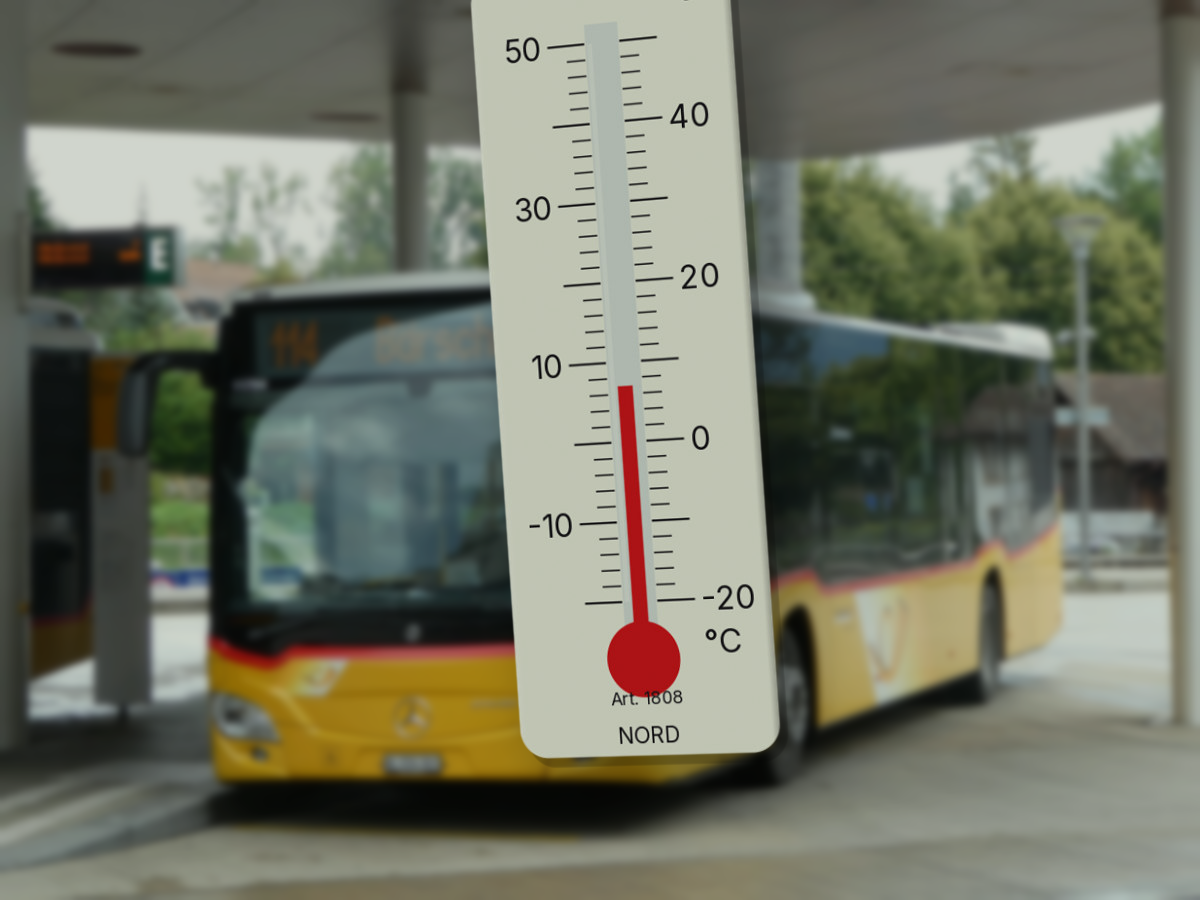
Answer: 7 (°C)
